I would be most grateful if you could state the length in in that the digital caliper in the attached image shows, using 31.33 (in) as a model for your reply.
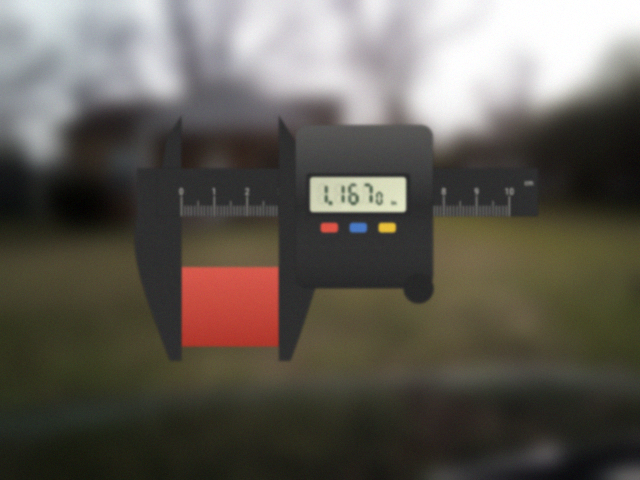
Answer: 1.1670 (in)
